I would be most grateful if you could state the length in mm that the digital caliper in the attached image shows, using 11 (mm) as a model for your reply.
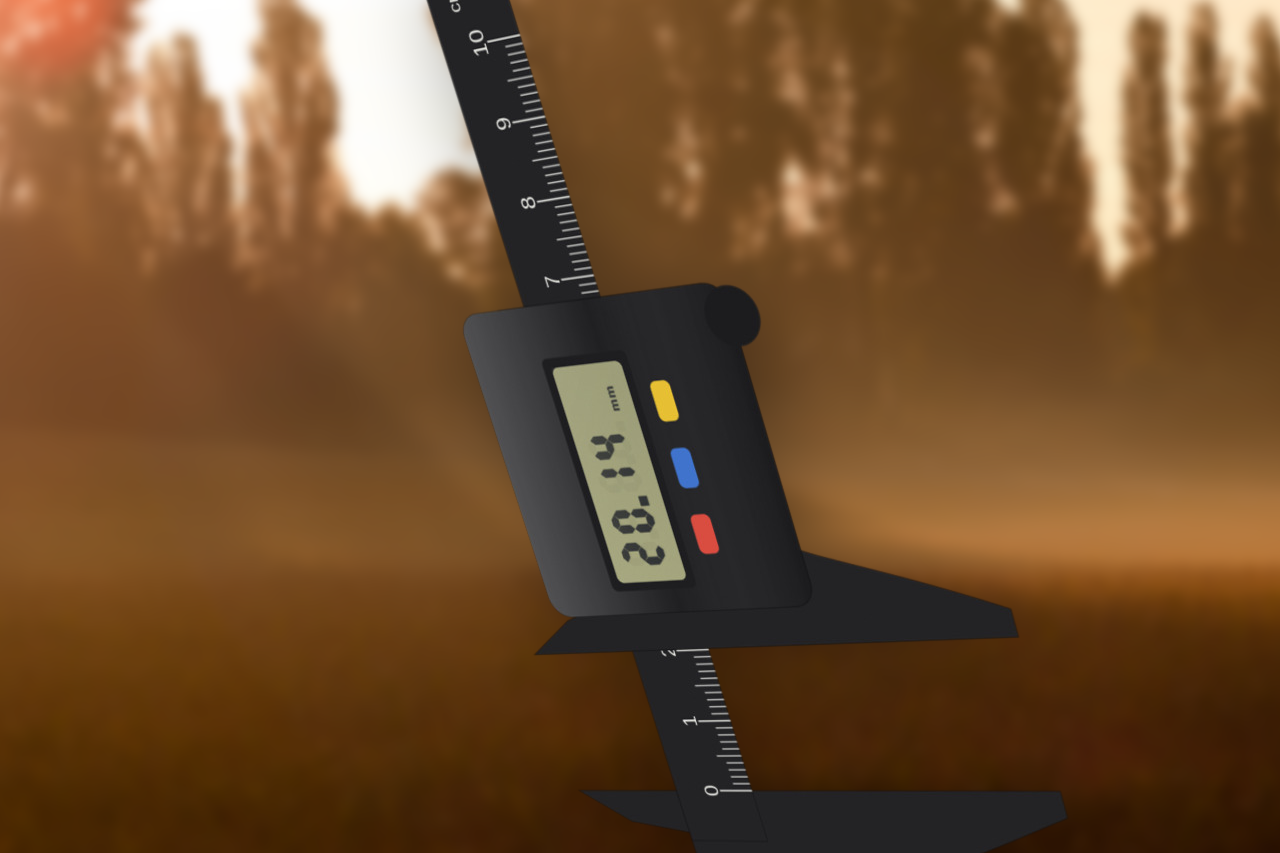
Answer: 20.14 (mm)
